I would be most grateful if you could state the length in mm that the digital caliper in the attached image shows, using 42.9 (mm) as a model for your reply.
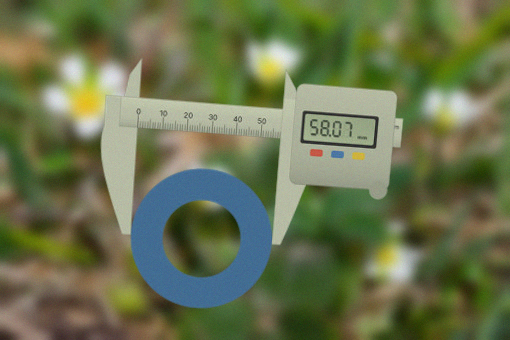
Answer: 58.07 (mm)
